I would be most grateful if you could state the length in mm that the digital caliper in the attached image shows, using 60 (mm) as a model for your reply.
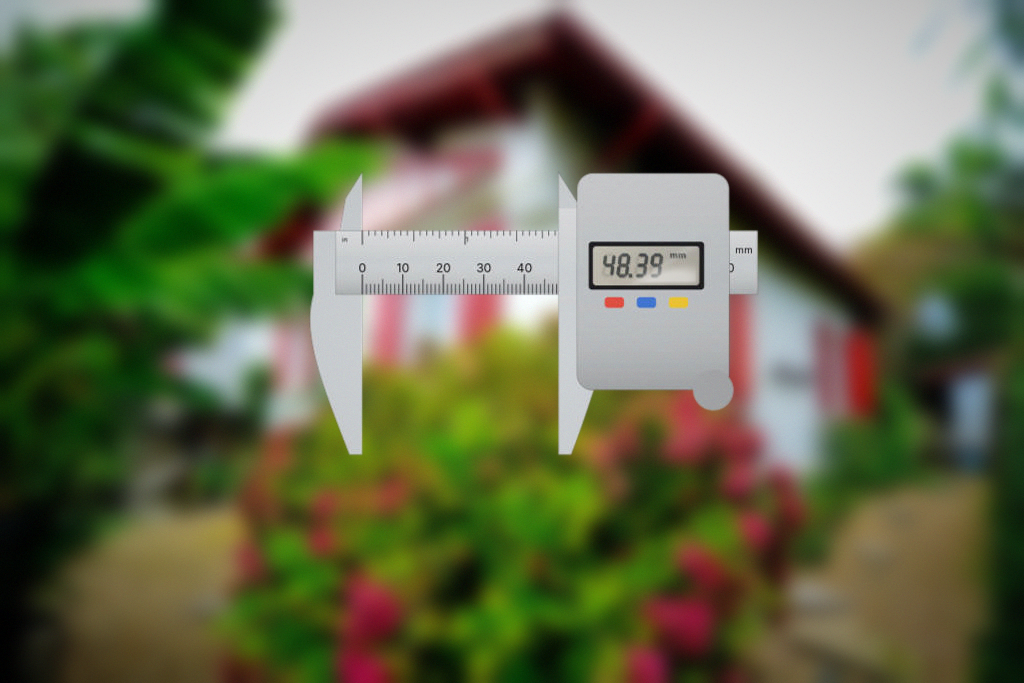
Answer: 48.39 (mm)
